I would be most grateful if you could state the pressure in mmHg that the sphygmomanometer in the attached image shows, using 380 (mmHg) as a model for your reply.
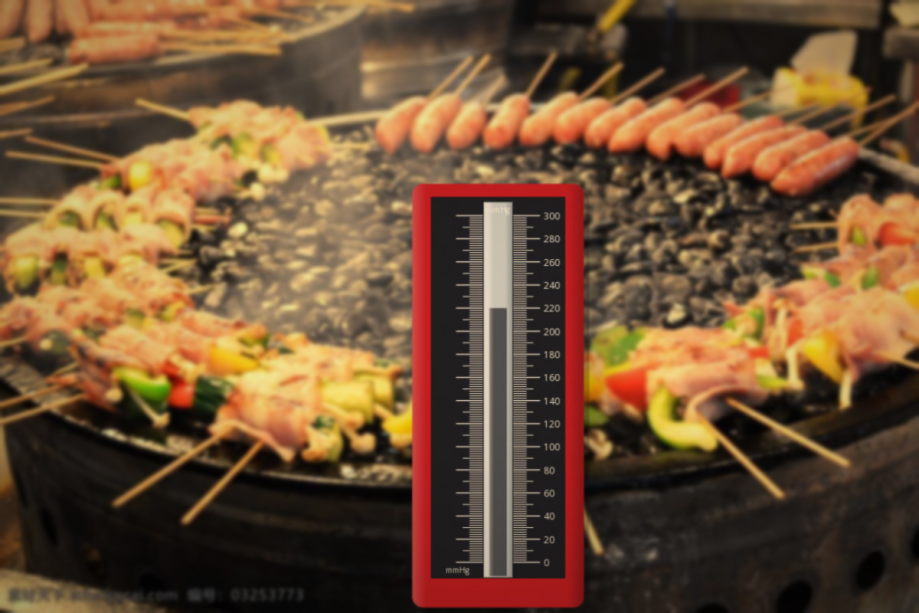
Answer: 220 (mmHg)
